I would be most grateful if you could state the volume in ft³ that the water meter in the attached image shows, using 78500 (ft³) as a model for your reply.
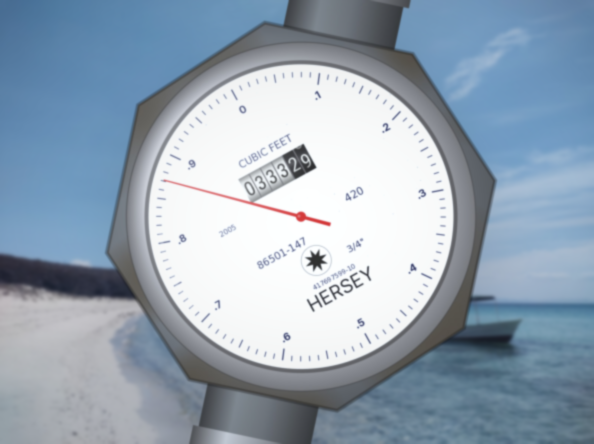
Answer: 33328.87 (ft³)
